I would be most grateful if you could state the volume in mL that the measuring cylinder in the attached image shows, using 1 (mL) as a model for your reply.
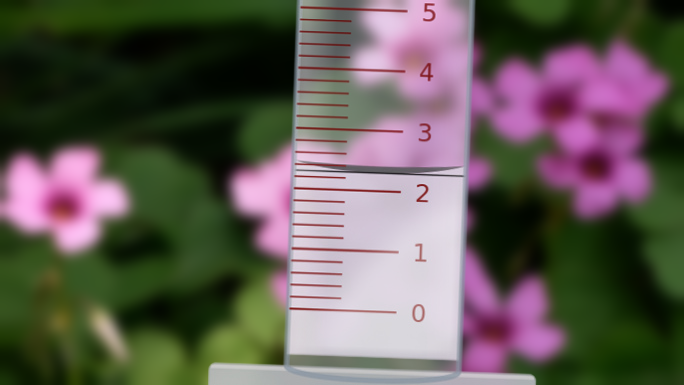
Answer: 2.3 (mL)
